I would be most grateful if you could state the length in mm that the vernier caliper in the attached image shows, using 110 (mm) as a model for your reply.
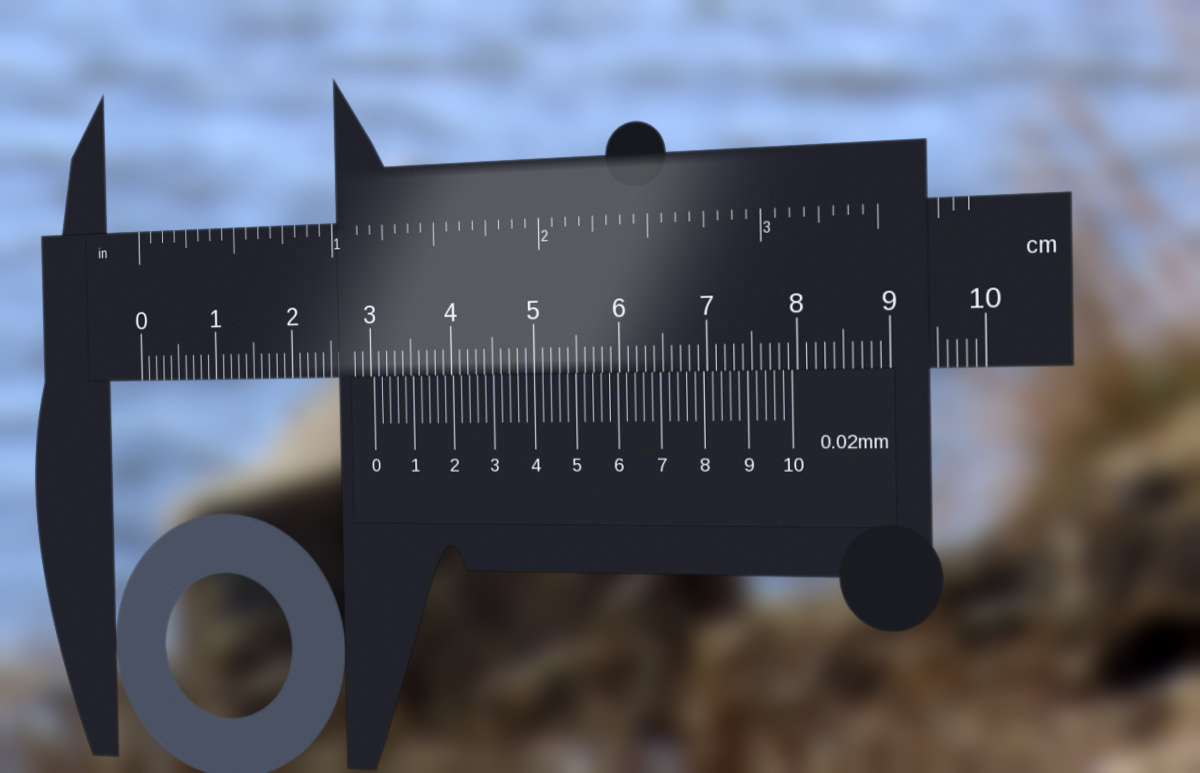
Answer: 30.4 (mm)
